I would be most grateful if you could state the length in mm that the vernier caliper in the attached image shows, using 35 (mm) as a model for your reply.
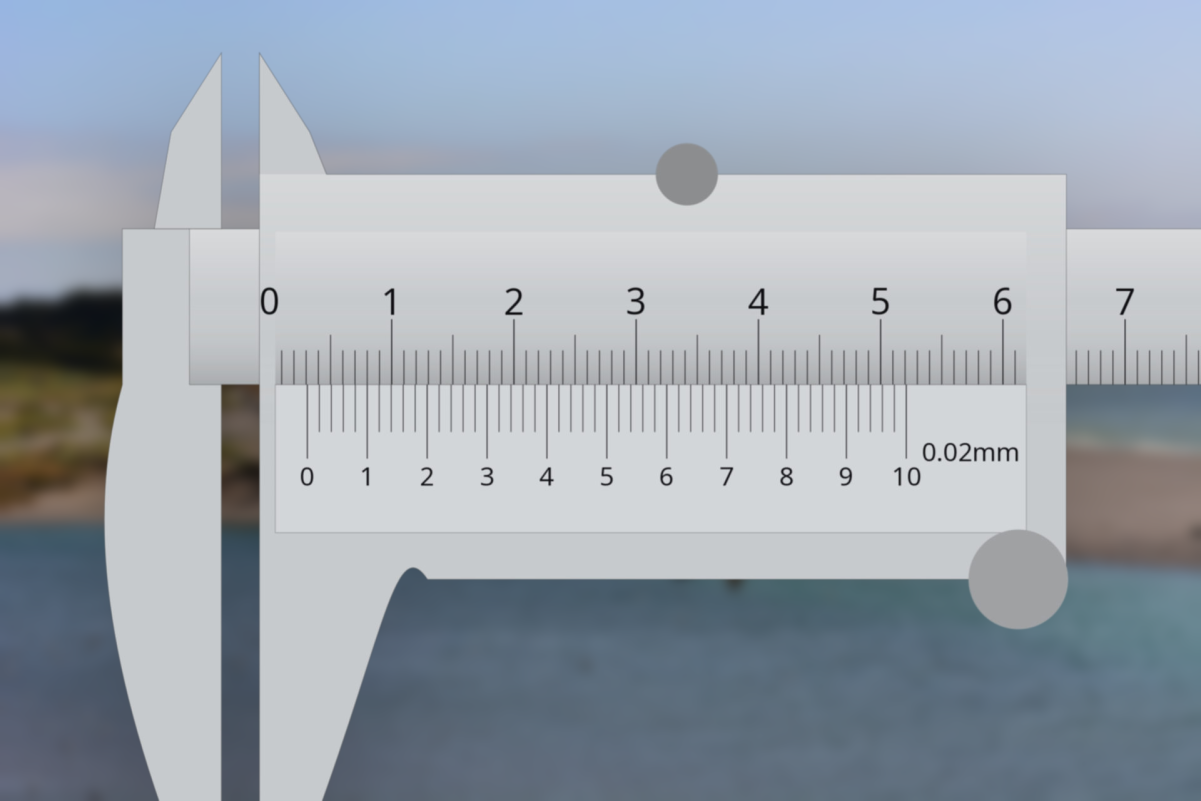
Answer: 3.1 (mm)
